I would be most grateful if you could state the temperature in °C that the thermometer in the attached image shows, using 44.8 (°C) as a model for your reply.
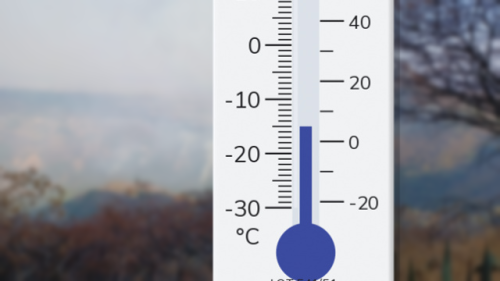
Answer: -15 (°C)
